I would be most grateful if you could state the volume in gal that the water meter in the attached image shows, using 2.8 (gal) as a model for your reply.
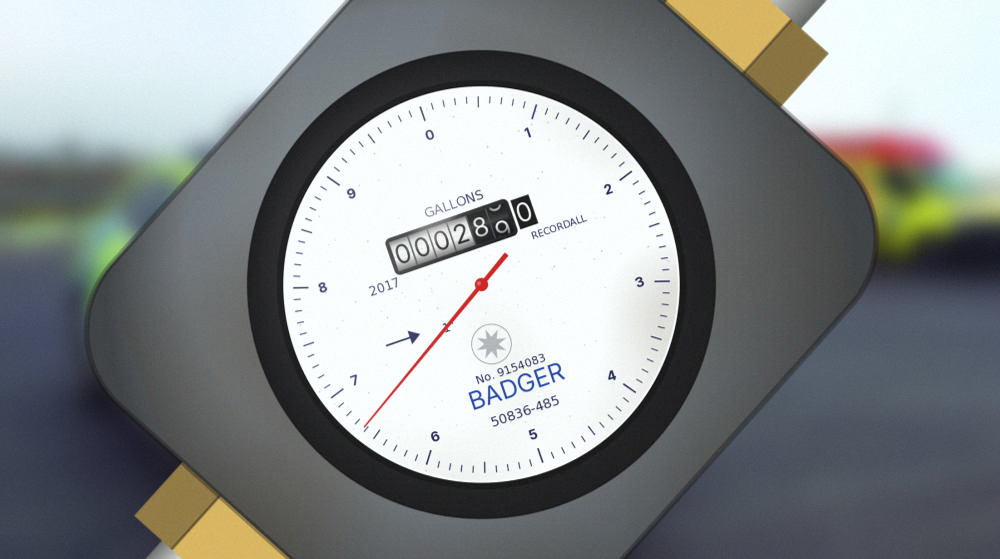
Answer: 2886.6 (gal)
